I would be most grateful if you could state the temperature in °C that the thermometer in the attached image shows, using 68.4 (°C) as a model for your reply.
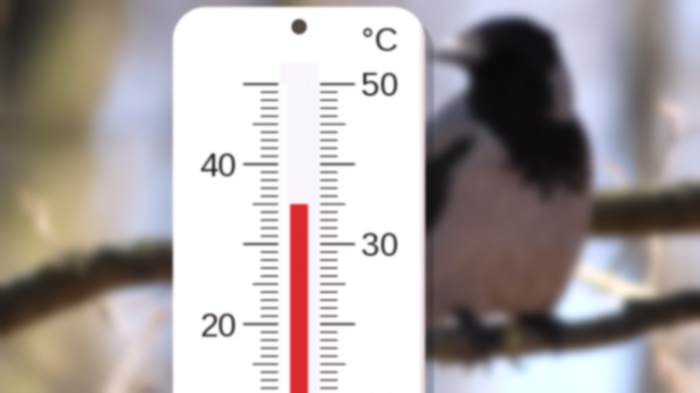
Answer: 35 (°C)
